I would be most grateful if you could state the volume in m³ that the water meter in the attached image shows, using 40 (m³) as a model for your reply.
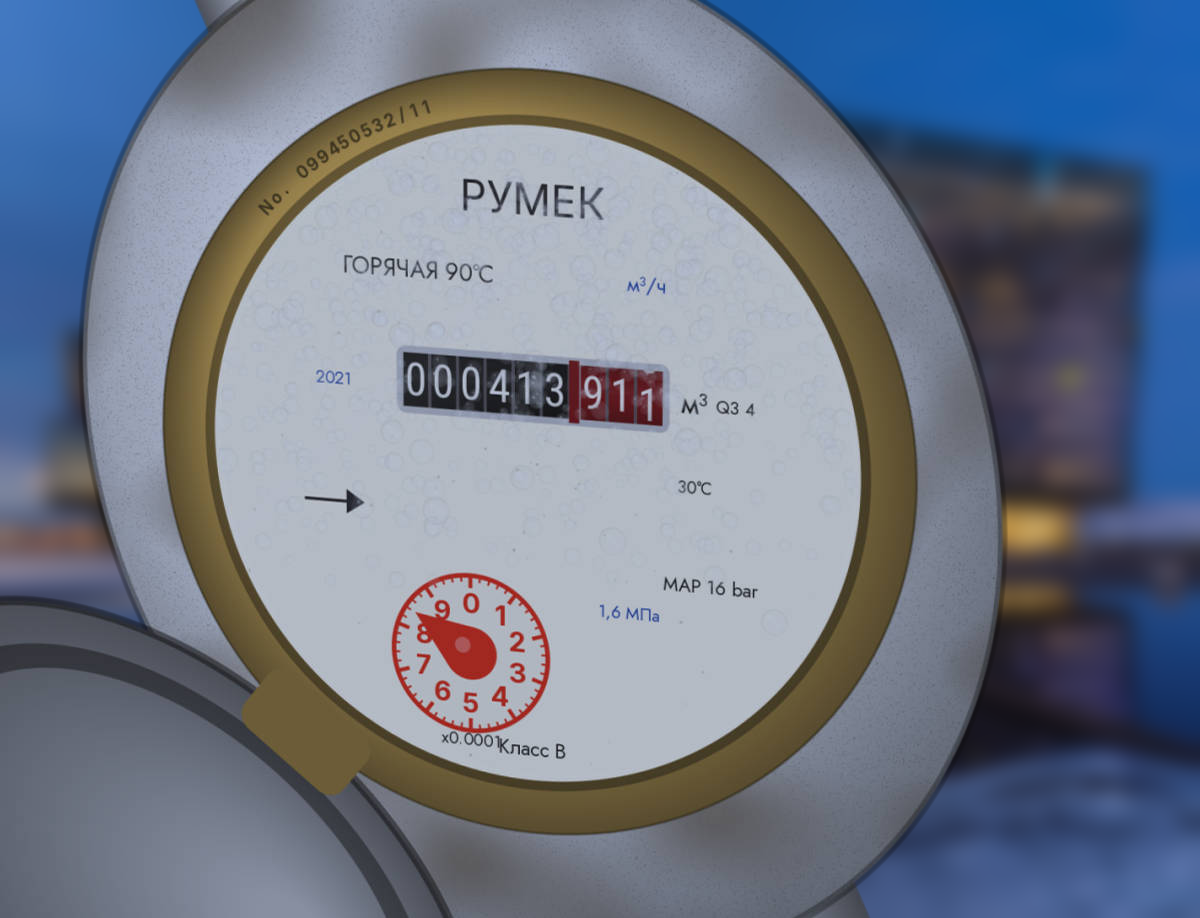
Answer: 413.9108 (m³)
